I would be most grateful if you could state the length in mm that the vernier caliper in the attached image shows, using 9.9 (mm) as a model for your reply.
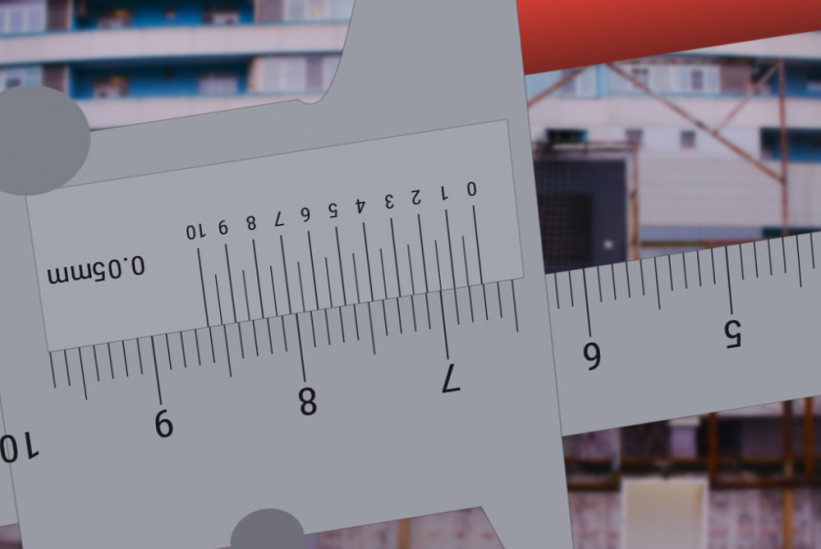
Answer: 67.1 (mm)
